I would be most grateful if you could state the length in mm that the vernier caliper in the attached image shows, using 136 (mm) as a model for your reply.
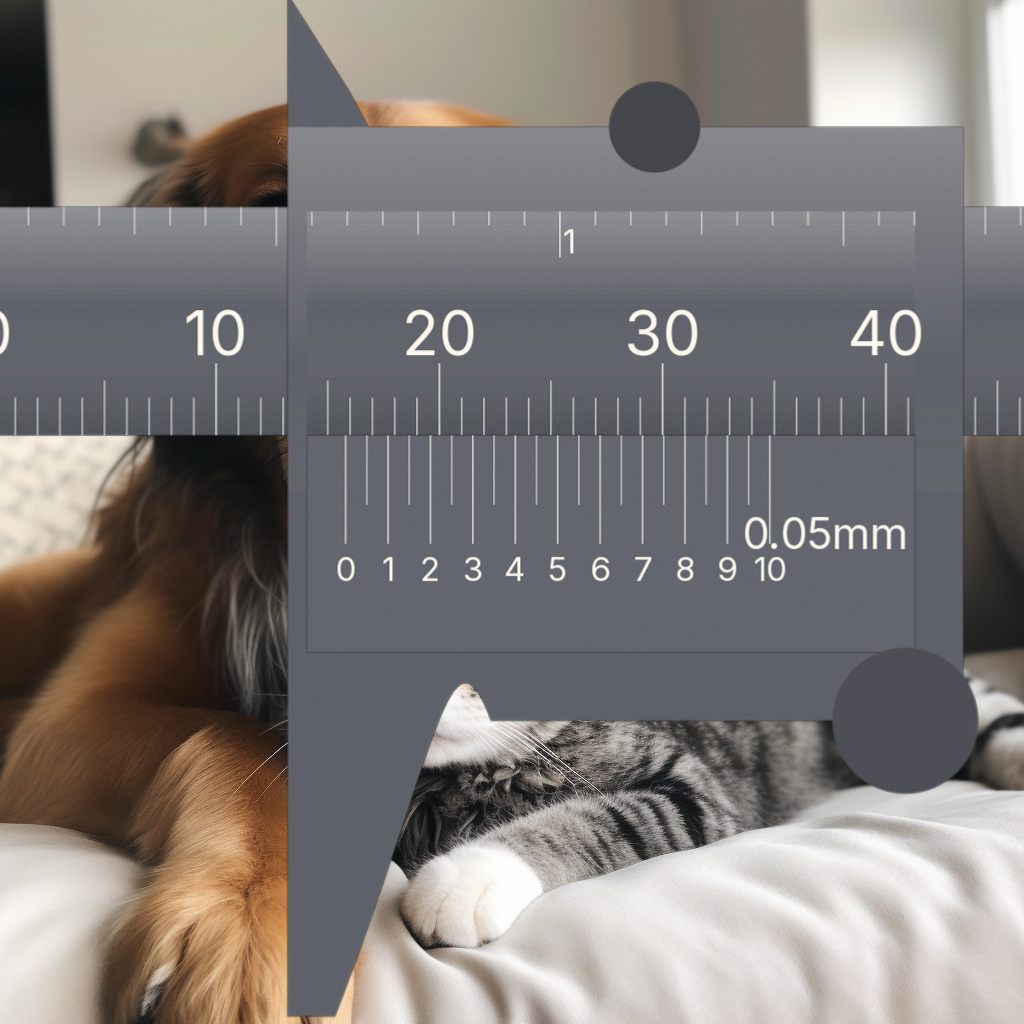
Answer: 15.8 (mm)
